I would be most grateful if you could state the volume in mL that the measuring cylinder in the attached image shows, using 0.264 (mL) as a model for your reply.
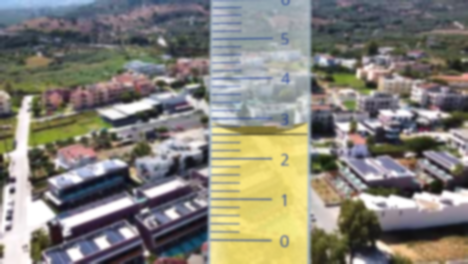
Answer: 2.6 (mL)
